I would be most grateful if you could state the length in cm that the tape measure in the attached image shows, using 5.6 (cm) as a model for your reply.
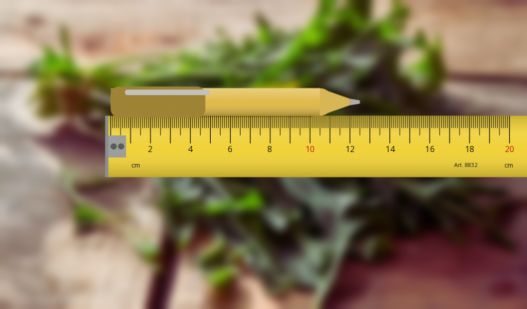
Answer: 12.5 (cm)
